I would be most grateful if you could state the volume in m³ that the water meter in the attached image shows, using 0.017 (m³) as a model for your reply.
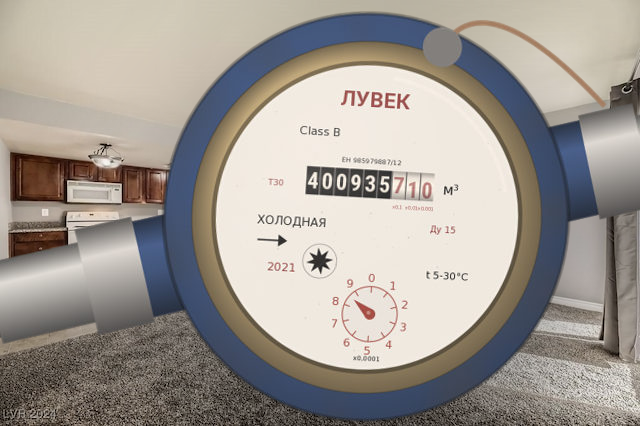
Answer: 400935.7098 (m³)
